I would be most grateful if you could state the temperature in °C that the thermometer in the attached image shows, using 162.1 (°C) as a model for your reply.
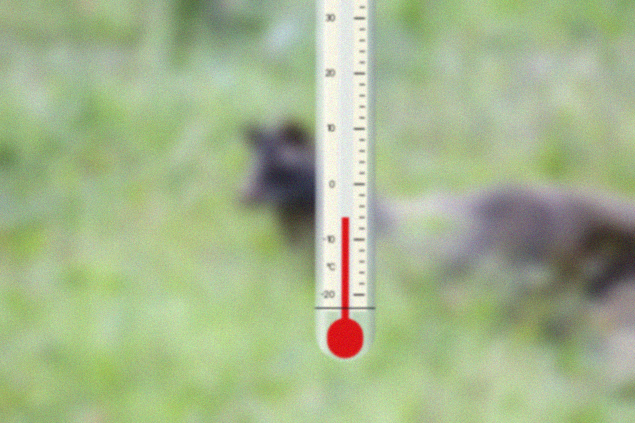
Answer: -6 (°C)
